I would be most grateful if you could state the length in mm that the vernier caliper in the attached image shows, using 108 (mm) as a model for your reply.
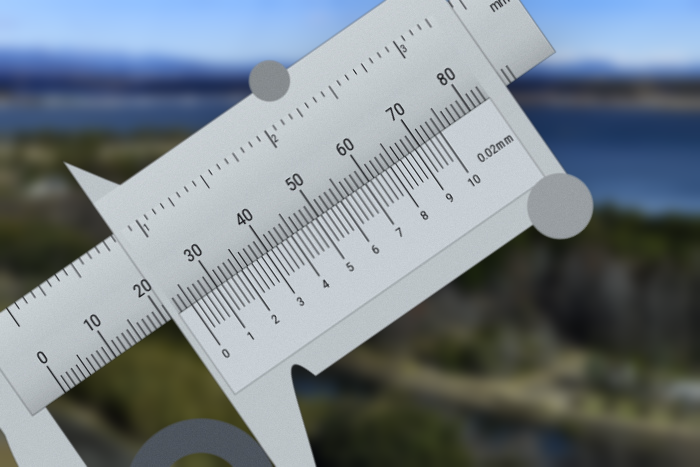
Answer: 25.0 (mm)
